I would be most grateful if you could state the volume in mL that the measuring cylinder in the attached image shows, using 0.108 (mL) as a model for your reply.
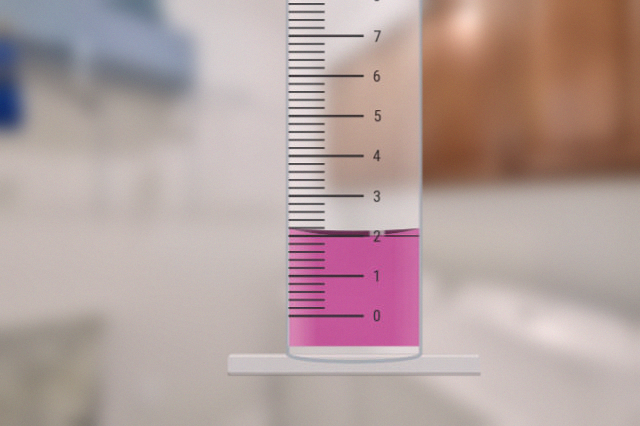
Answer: 2 (mL)
